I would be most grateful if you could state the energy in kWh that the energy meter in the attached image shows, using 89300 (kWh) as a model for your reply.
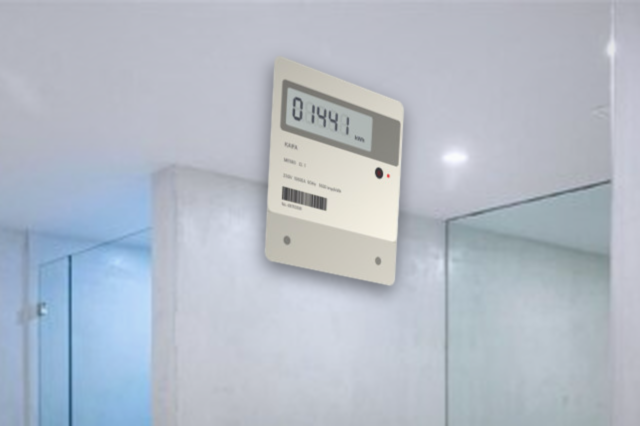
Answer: 1441 (kWh)
